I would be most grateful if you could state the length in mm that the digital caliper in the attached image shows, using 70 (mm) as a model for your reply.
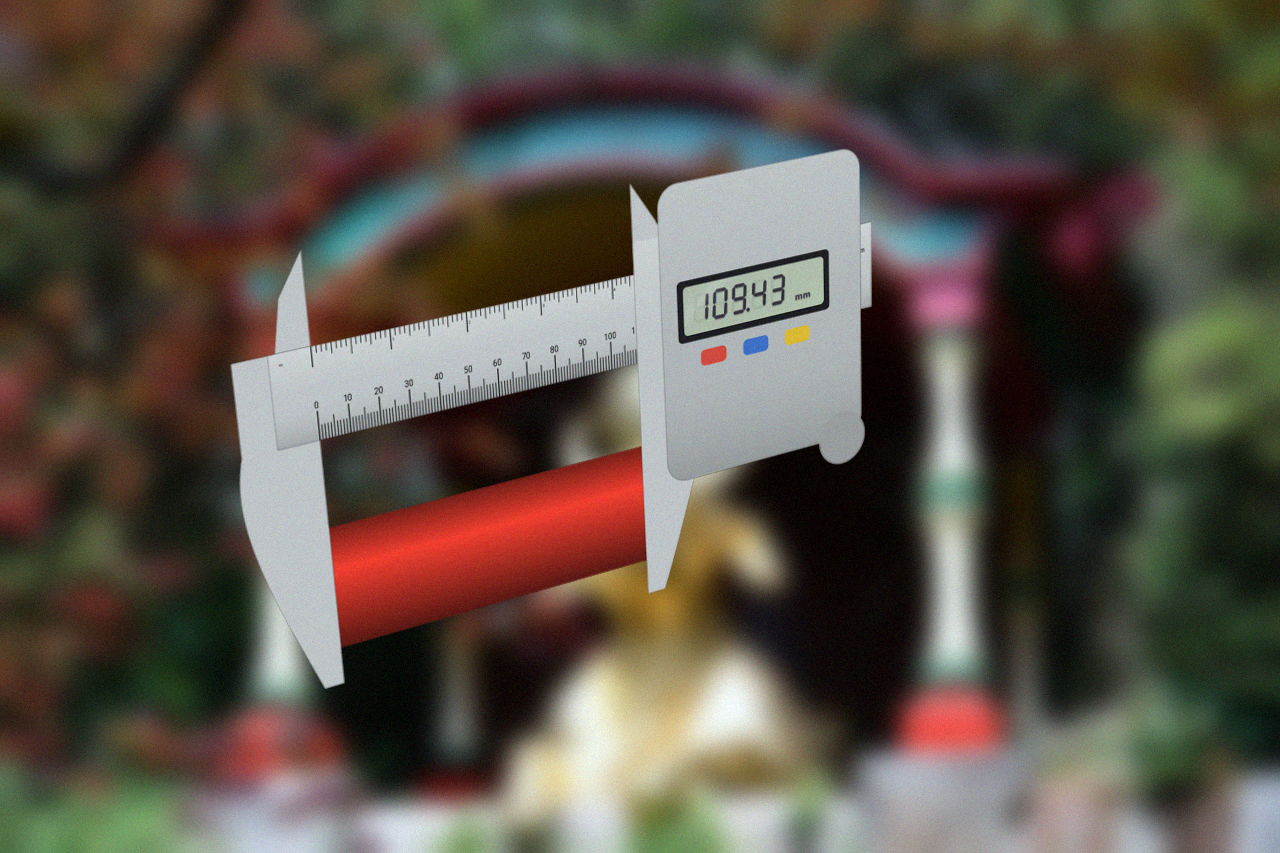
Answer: 109.43 (mm)
